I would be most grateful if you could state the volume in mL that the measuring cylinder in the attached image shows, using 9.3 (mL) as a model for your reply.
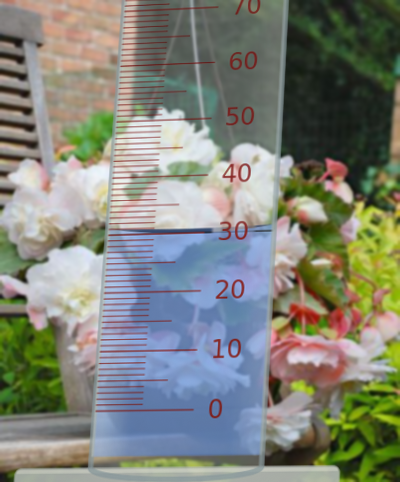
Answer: 30 (mL)
